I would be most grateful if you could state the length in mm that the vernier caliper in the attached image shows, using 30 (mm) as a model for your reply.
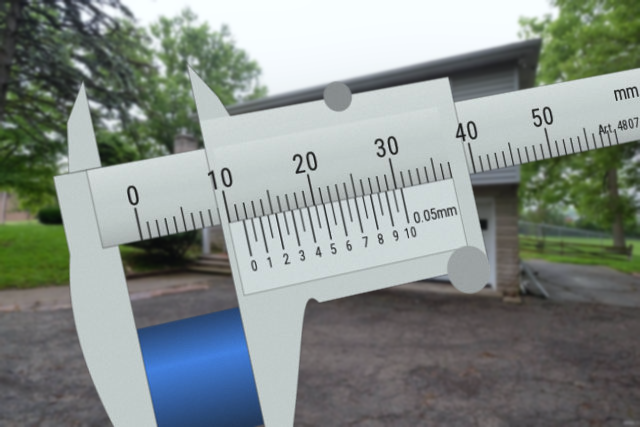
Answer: 11.6 (mm)
